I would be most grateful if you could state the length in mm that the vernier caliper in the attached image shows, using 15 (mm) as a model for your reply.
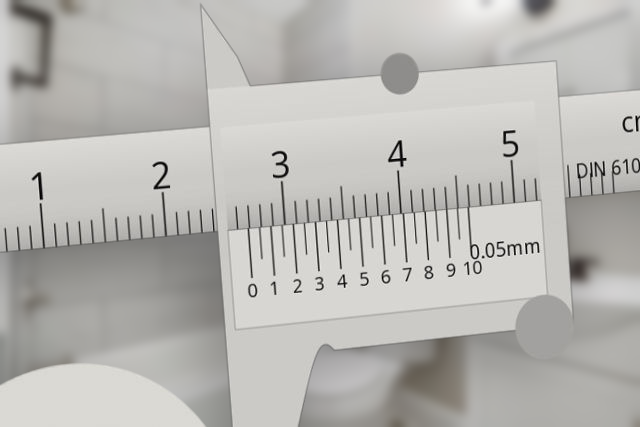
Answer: 26.9 (mm)
